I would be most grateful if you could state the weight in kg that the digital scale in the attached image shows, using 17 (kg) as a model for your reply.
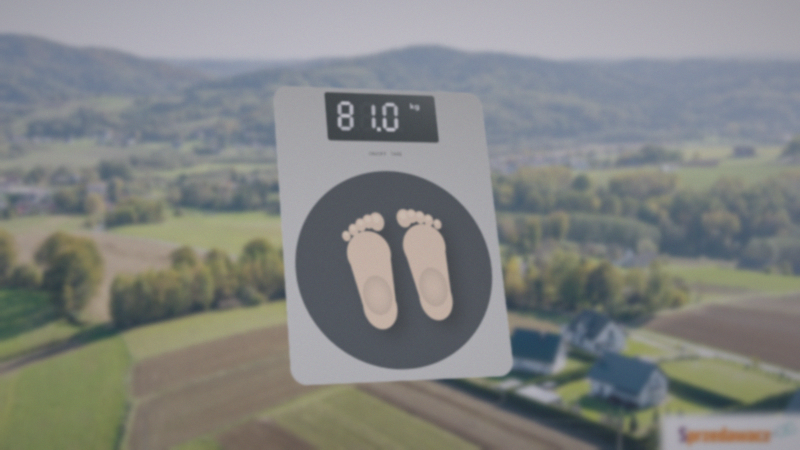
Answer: 81.0 (kg)
